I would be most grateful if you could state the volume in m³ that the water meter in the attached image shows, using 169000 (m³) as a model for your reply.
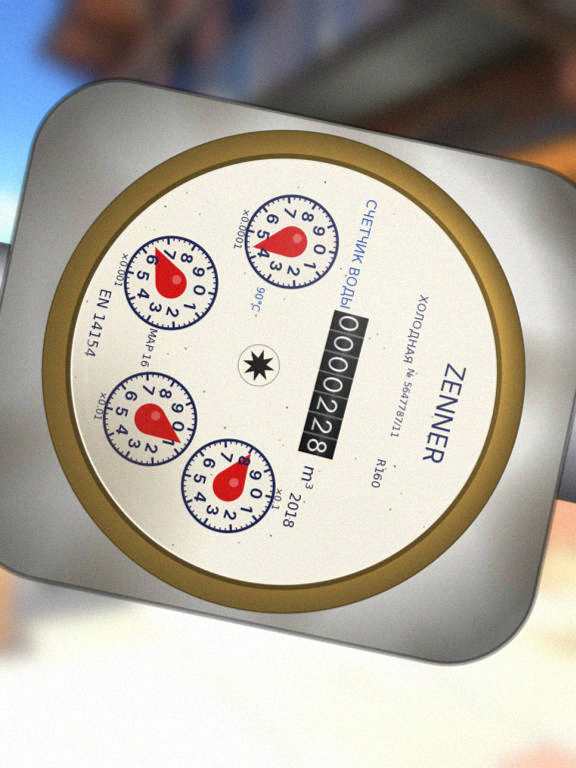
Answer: 228.8064 (m³)
